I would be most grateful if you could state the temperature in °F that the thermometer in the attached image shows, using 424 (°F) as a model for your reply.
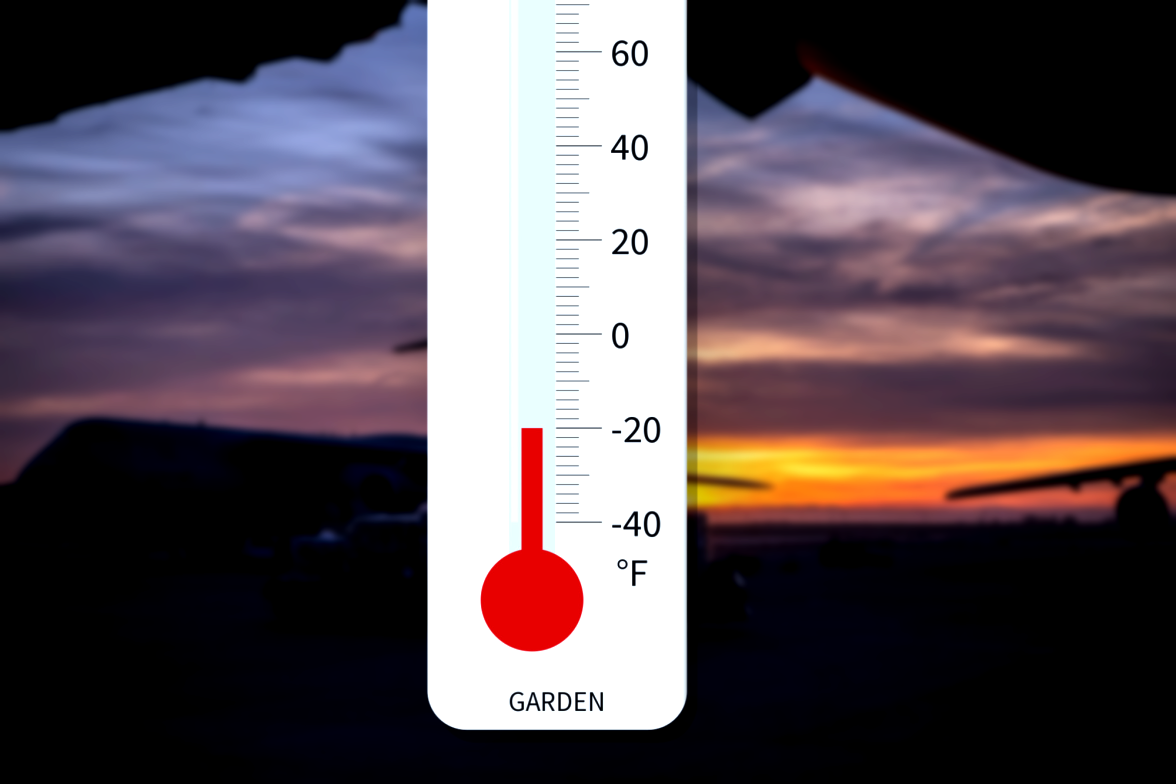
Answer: -20 (°F)
